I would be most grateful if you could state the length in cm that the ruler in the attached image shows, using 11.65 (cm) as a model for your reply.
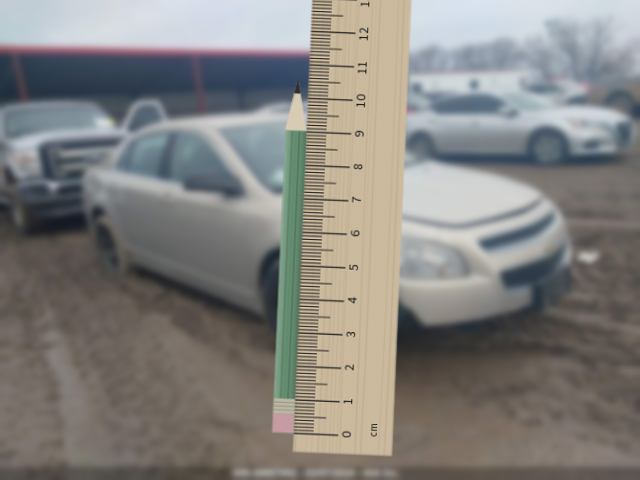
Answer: 10.5 (cm)
